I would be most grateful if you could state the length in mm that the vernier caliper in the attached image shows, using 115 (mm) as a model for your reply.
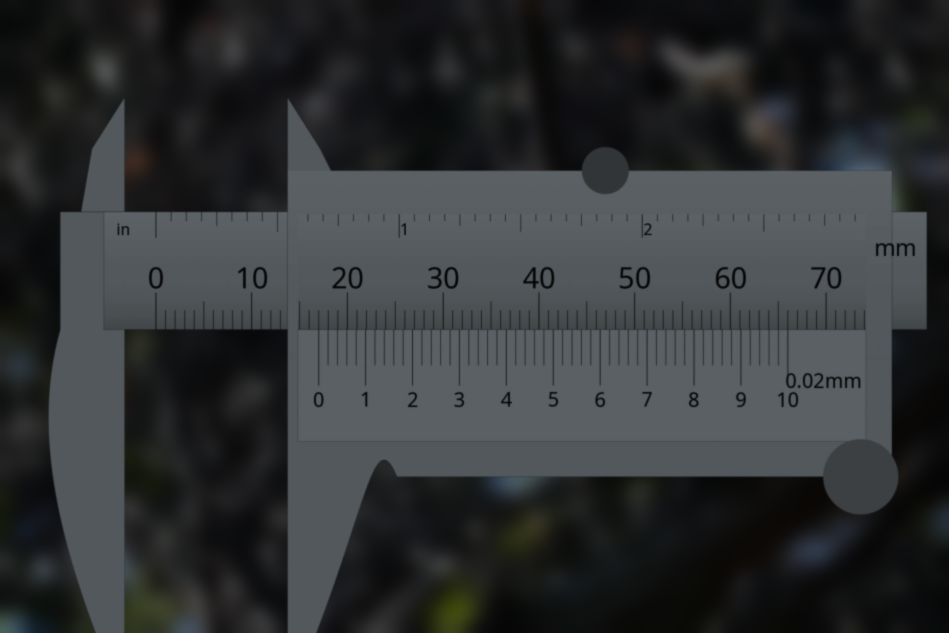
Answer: 17.0 (mm)
